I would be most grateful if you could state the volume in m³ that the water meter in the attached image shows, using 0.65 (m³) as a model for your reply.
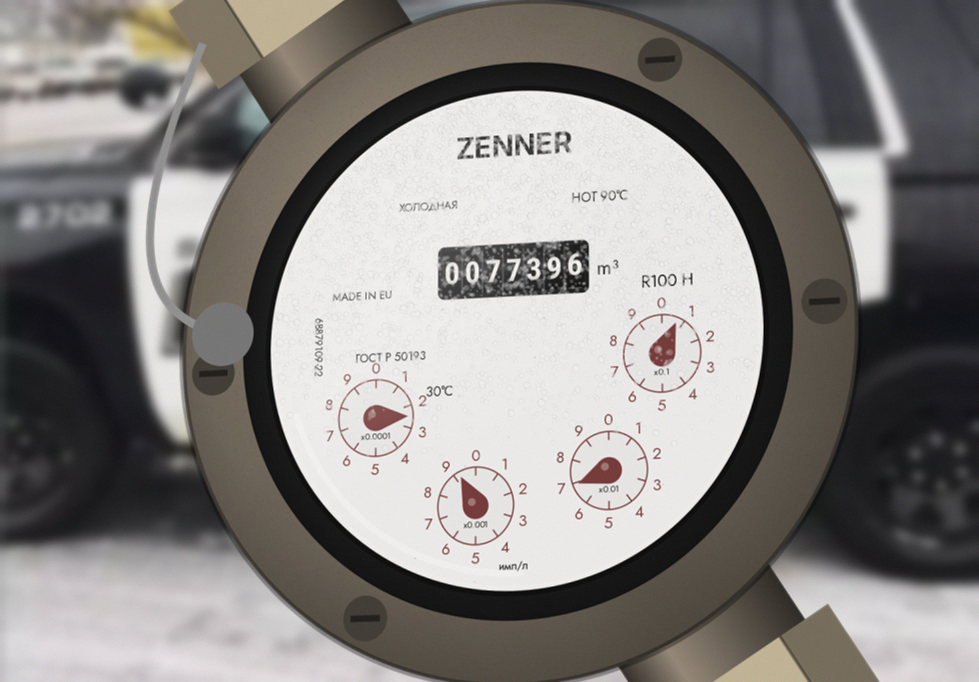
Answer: 77396.0692 (m³)
